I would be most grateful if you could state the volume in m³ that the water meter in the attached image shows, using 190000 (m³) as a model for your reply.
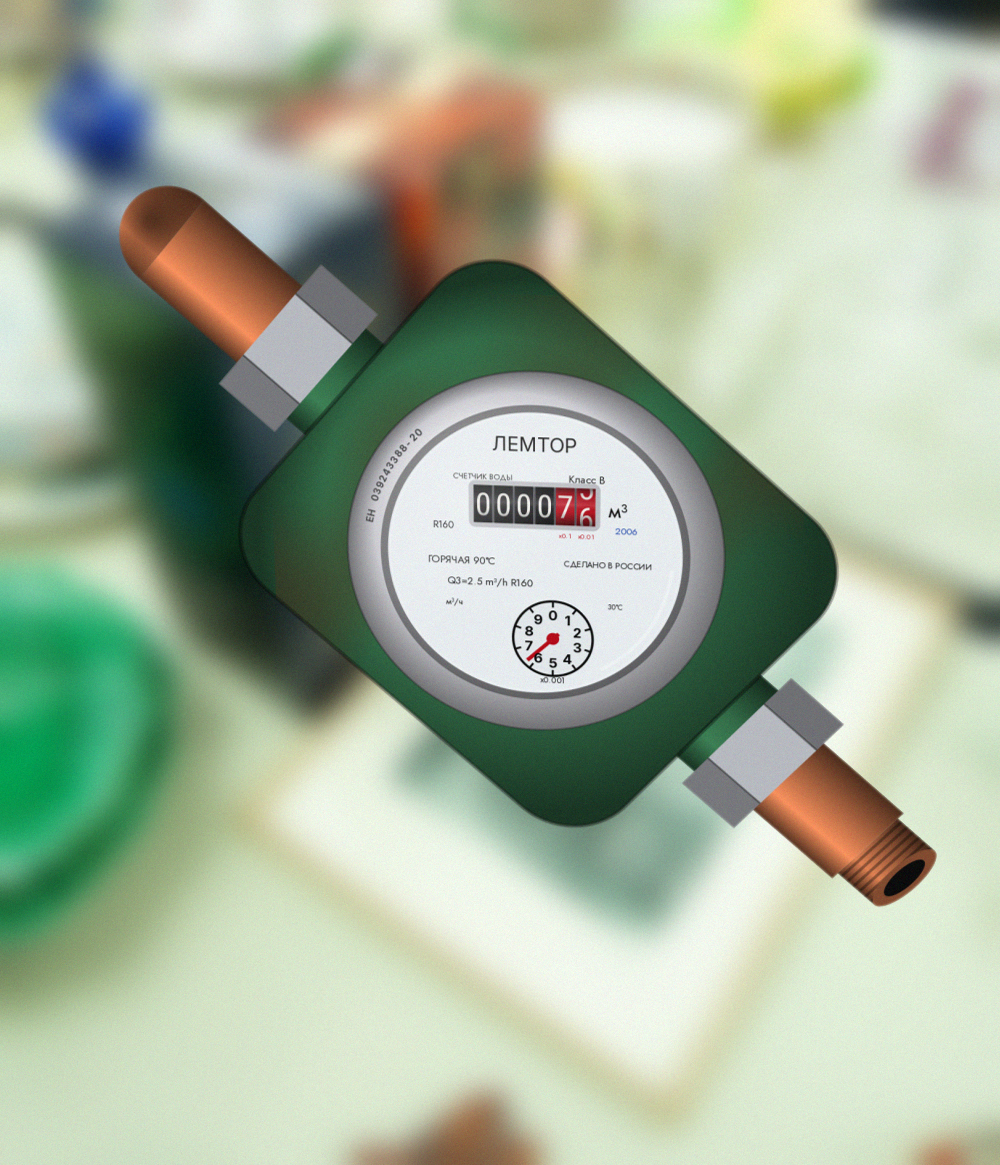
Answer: 0.756 (m³)
